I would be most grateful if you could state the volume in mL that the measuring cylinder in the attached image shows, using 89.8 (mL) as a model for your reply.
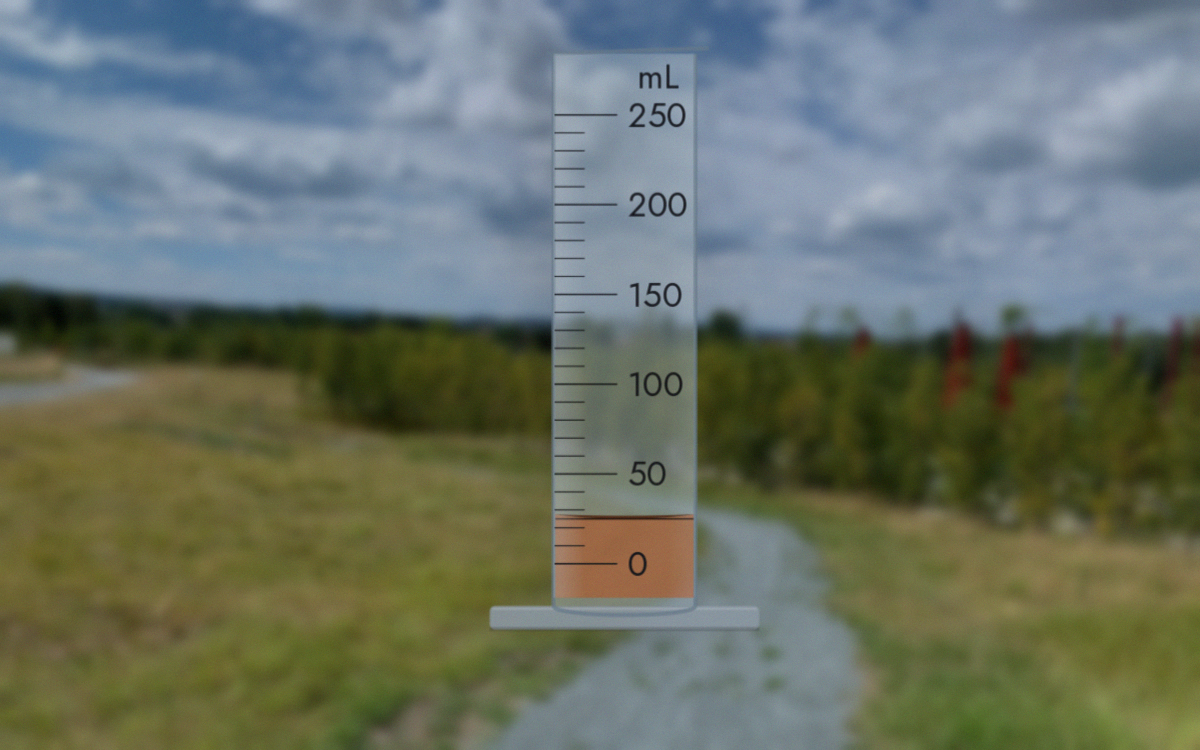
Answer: 25 (mL)
